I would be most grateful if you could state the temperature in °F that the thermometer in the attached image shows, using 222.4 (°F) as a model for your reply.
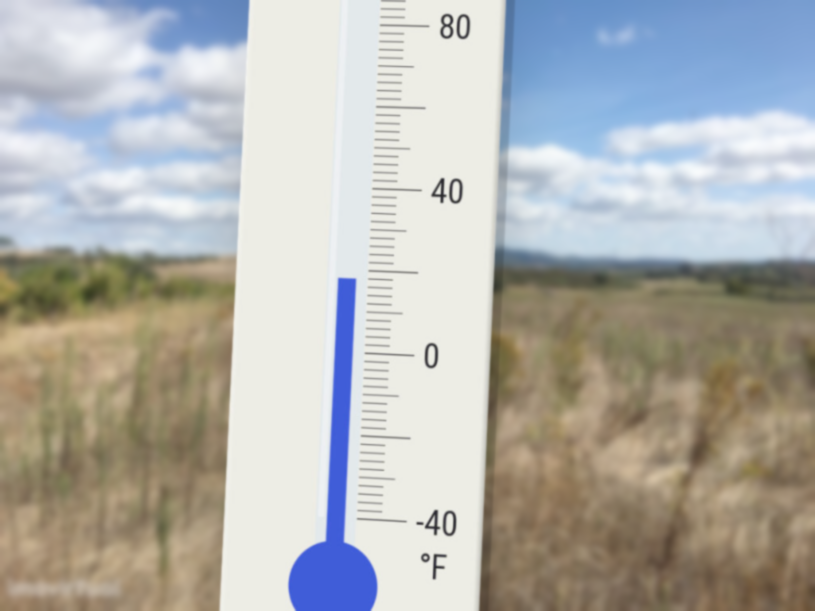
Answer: 18 (°F)
